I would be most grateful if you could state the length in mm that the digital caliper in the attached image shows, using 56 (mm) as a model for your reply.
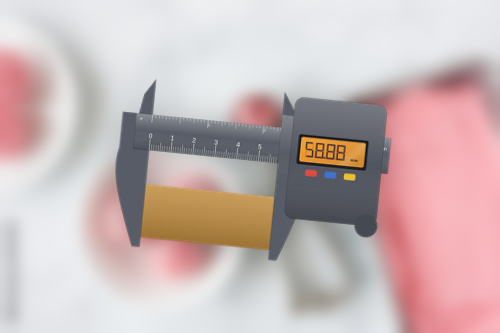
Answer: 58.88 (mm)
